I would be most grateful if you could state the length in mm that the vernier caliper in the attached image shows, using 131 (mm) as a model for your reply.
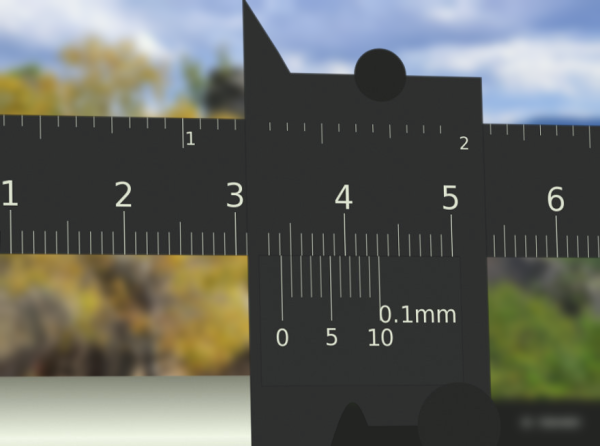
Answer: 34.1 (mm)
